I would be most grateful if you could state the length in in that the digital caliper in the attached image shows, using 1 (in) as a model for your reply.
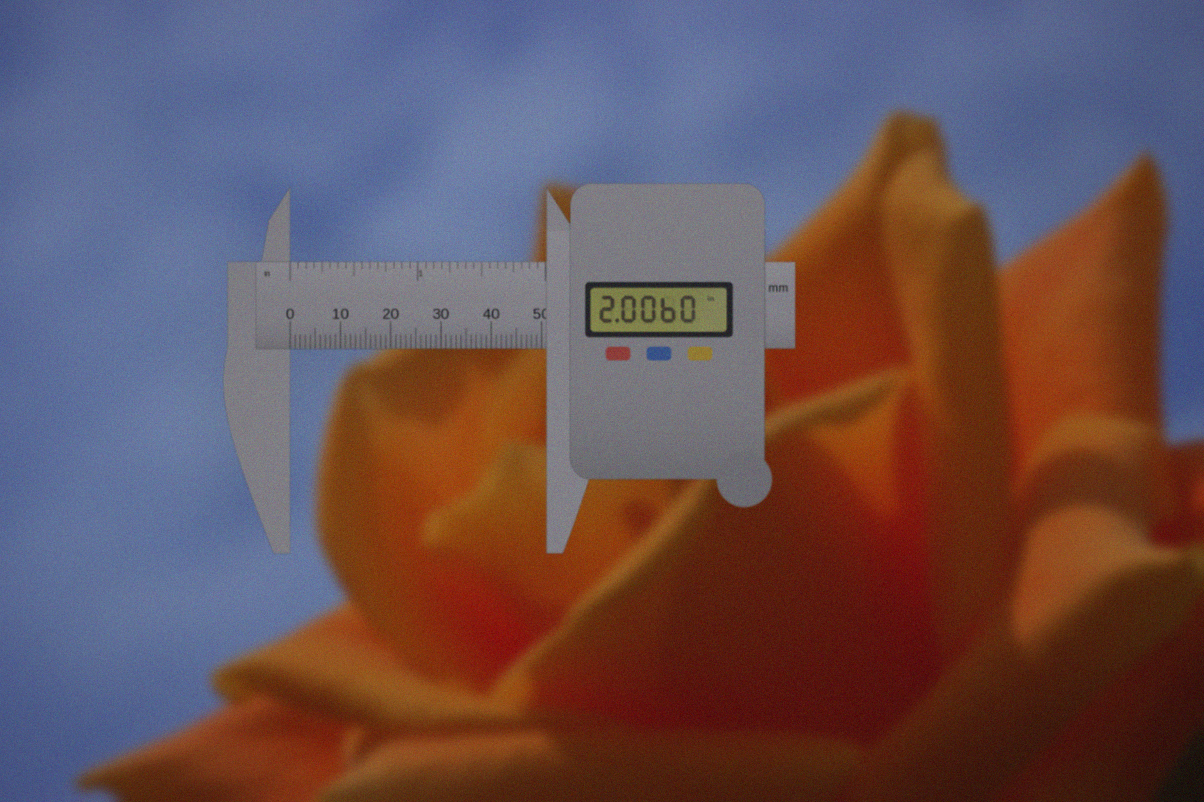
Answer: 2.0060 (in)
